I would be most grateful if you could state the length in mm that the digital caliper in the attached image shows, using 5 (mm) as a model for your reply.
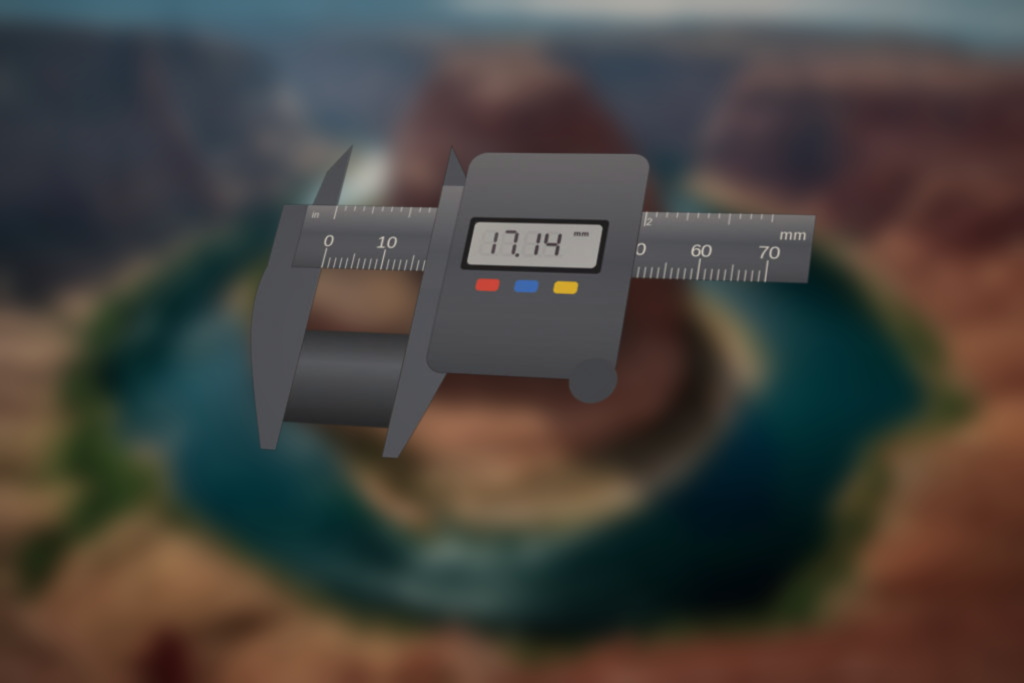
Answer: 17.14 (mm)
